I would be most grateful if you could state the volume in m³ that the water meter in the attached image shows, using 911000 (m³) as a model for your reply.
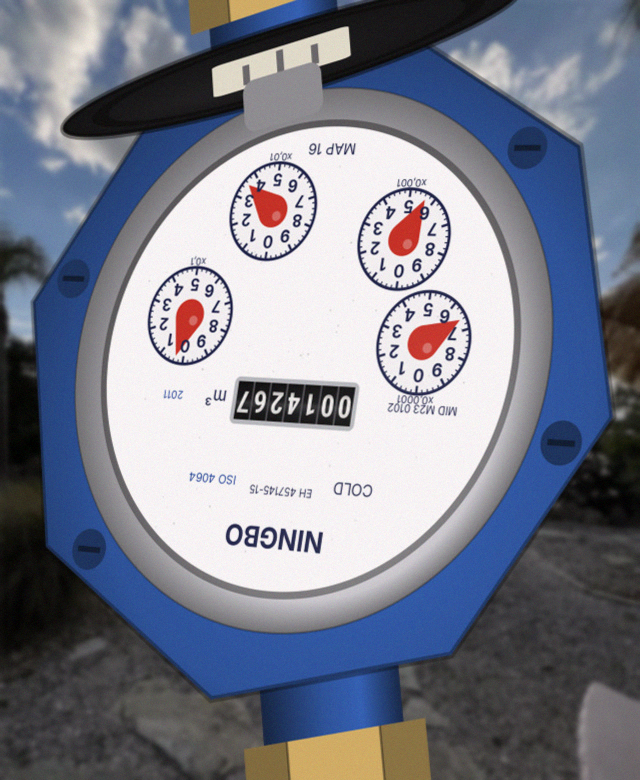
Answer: 14267.0356 (m³)
